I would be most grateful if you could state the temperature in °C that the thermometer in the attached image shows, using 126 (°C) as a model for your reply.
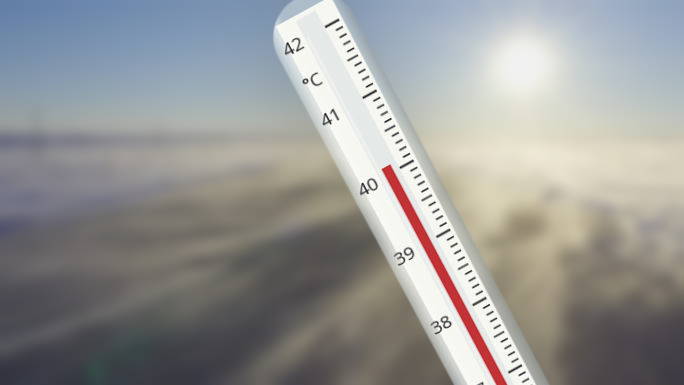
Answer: 40.1 (°C)
